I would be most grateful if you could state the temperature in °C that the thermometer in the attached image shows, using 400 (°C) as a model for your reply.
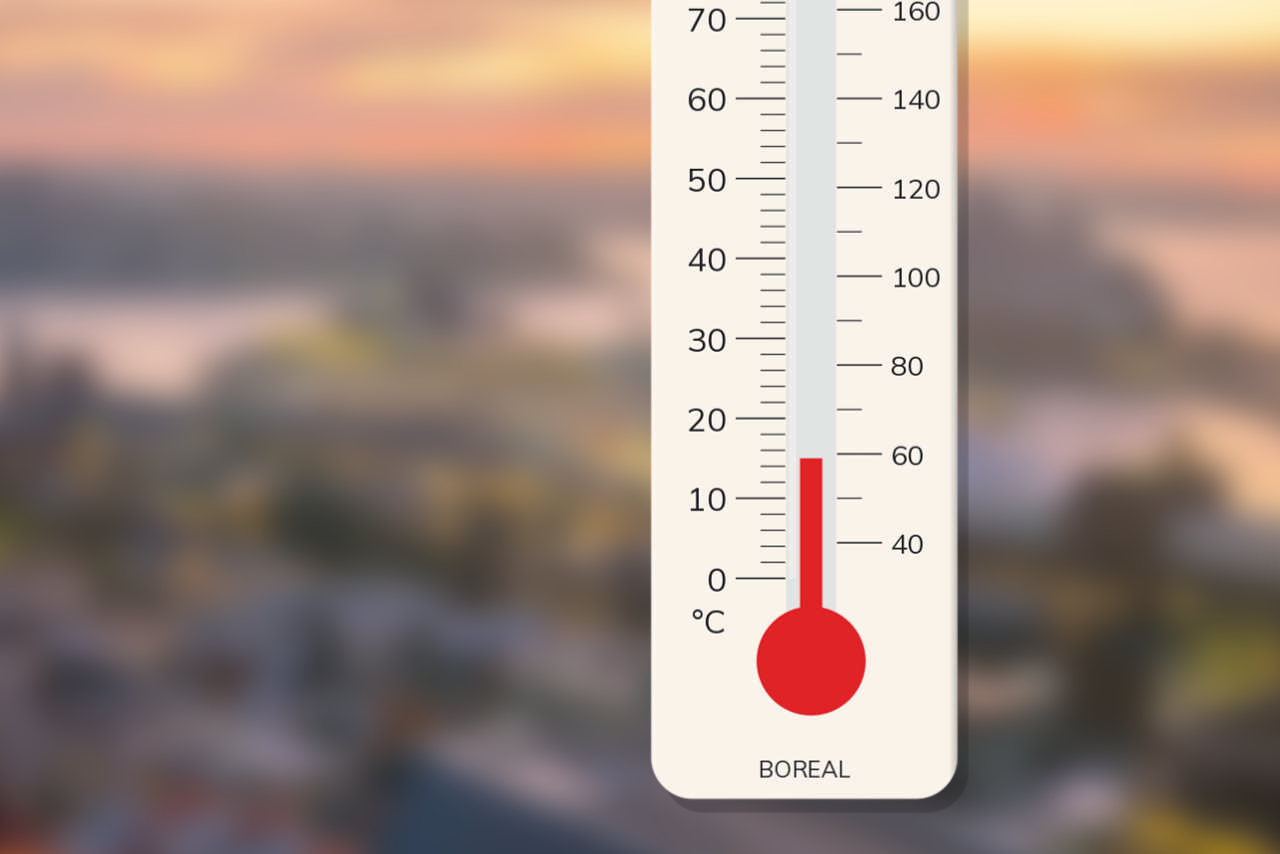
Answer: 15 (°C)
